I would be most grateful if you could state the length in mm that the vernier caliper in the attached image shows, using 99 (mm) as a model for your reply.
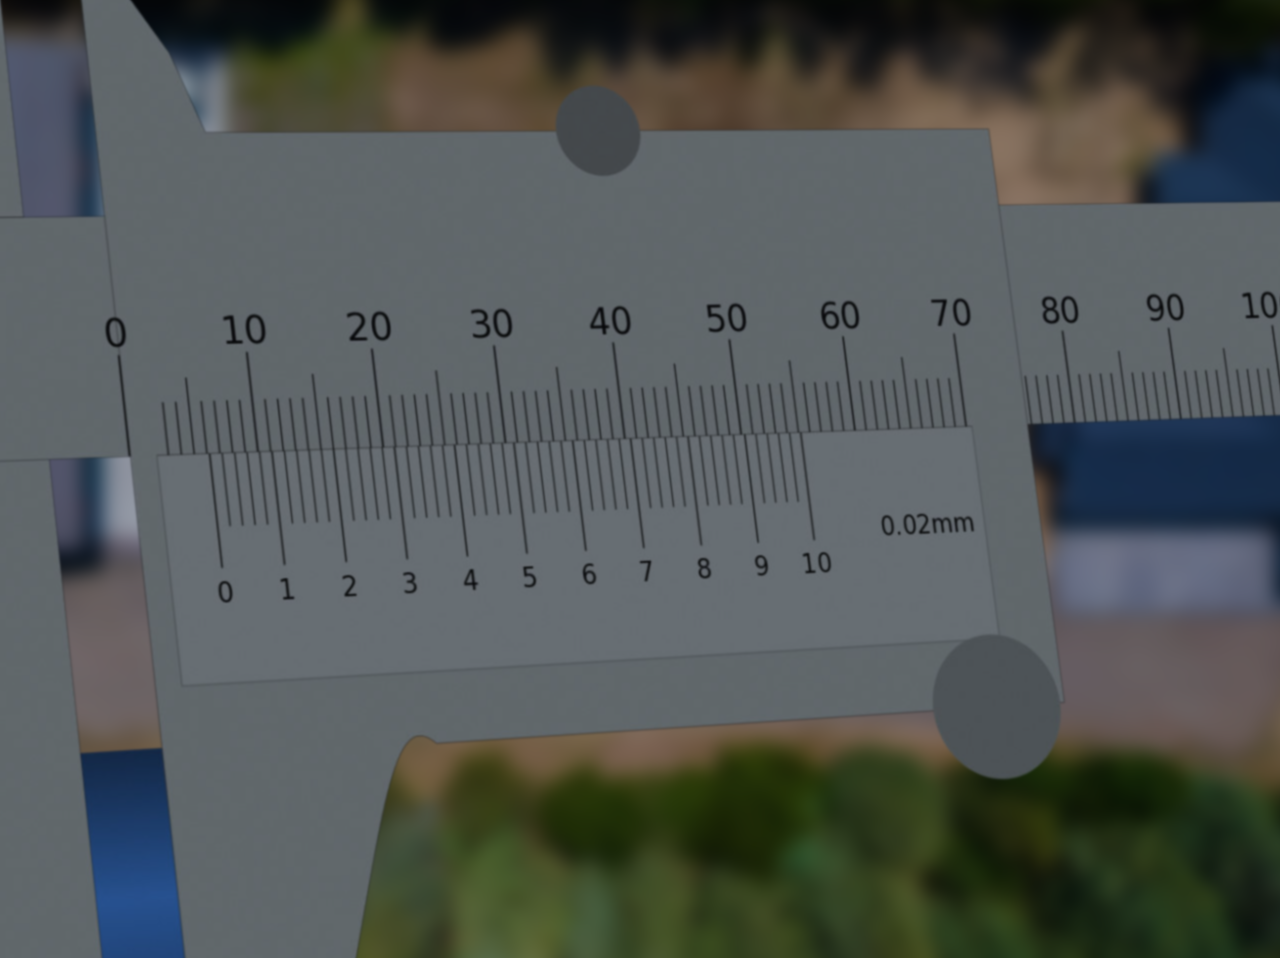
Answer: 6.2 (mm)
